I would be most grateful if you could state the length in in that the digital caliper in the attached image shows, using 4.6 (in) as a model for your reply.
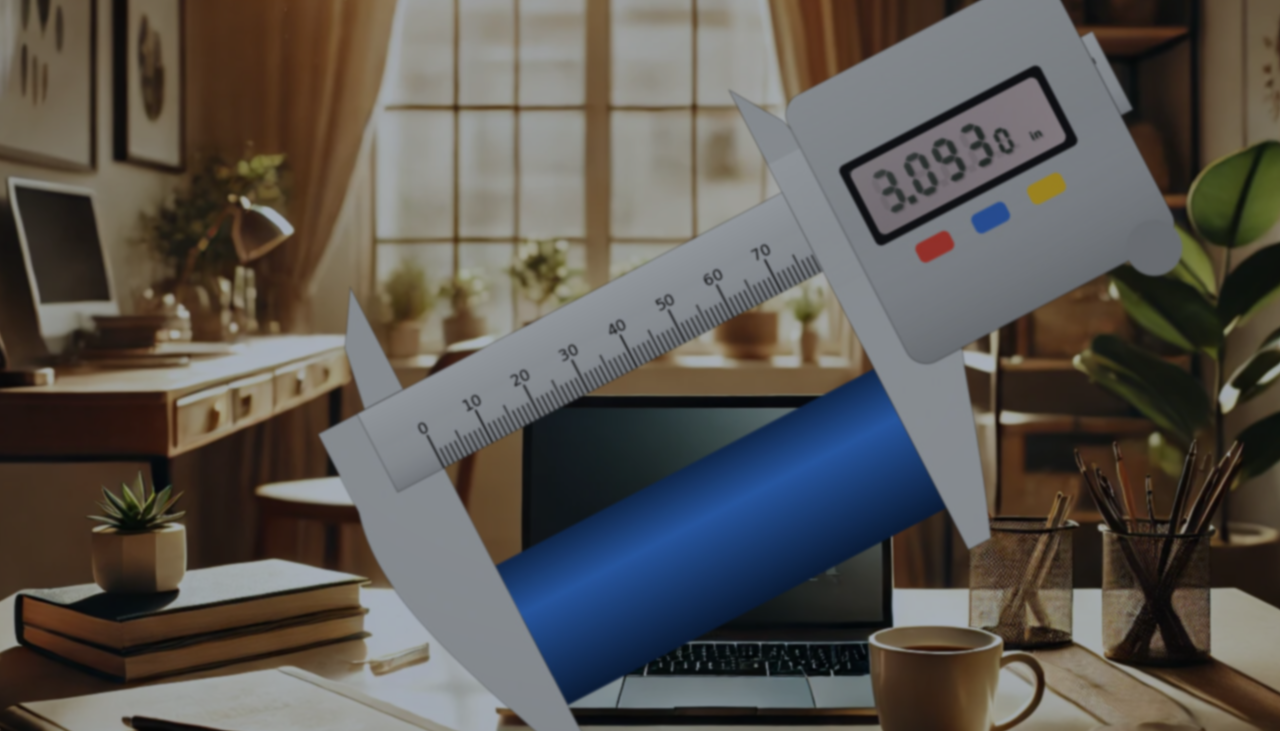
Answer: 3.0930 (in)
